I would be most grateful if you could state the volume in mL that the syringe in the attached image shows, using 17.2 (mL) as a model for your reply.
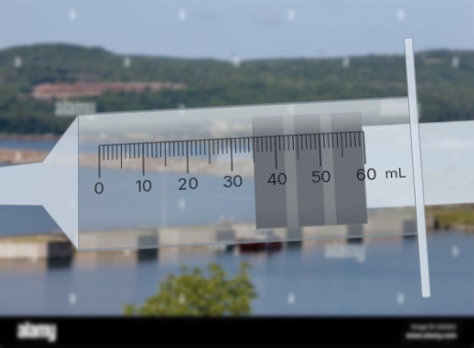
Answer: 35 (mL)
